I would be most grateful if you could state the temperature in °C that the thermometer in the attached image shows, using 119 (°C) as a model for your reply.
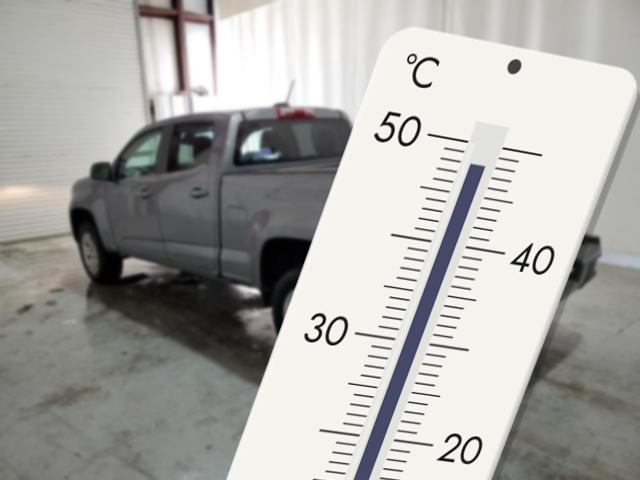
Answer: 48 (°C)
